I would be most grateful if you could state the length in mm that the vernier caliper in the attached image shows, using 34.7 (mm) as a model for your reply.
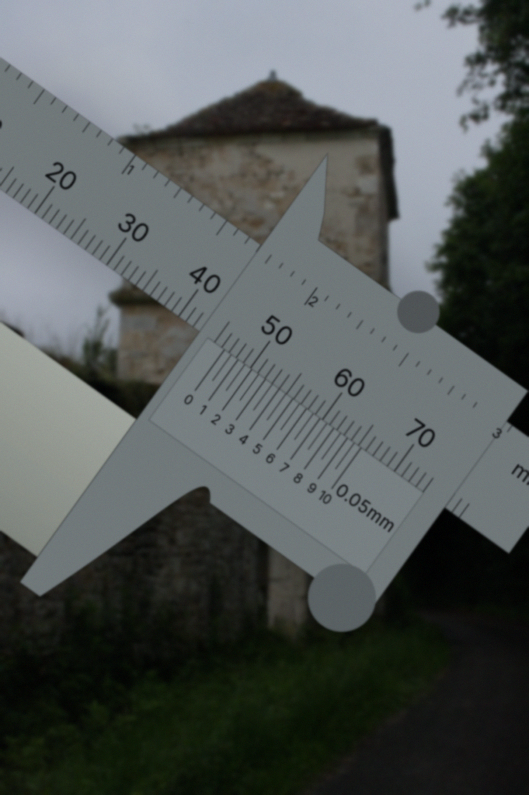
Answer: 46.4 (mm)
